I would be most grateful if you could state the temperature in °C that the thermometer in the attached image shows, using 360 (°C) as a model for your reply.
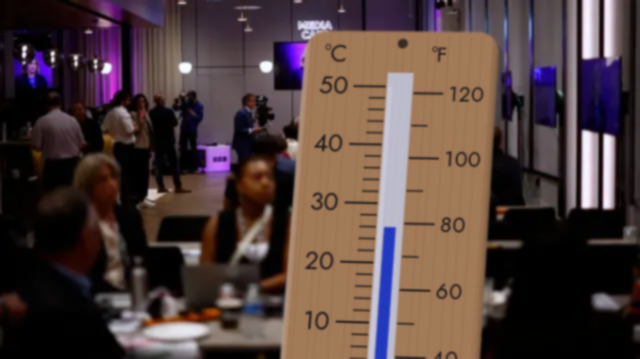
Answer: 26 (°C)
